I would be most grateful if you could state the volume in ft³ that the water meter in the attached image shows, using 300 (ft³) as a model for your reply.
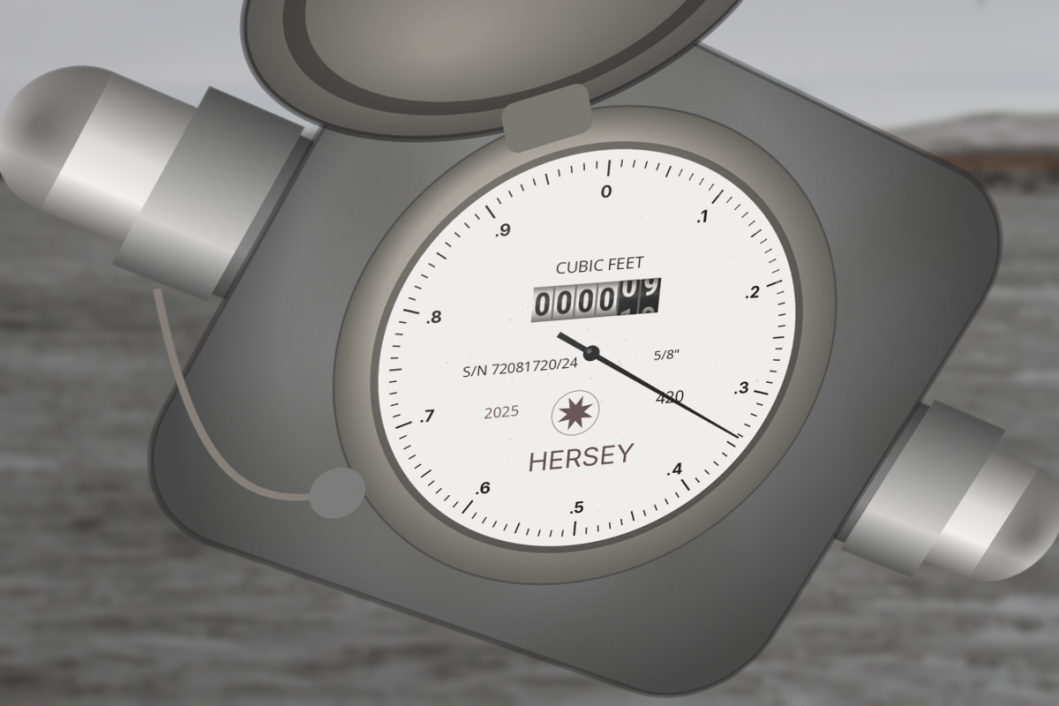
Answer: 9.34 (ft³)
